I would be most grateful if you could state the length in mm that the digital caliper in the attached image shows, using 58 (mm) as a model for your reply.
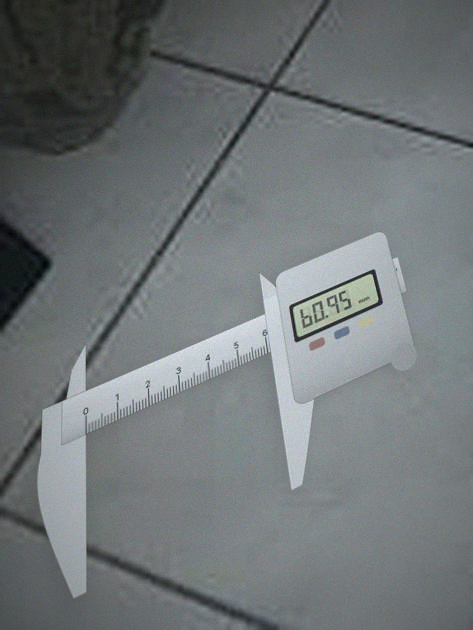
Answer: 60.95 (mm)
